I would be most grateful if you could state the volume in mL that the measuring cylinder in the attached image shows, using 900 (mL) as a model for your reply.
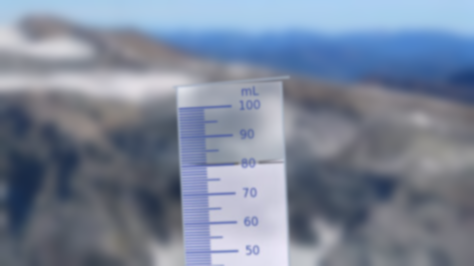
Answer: 80 (mL)
